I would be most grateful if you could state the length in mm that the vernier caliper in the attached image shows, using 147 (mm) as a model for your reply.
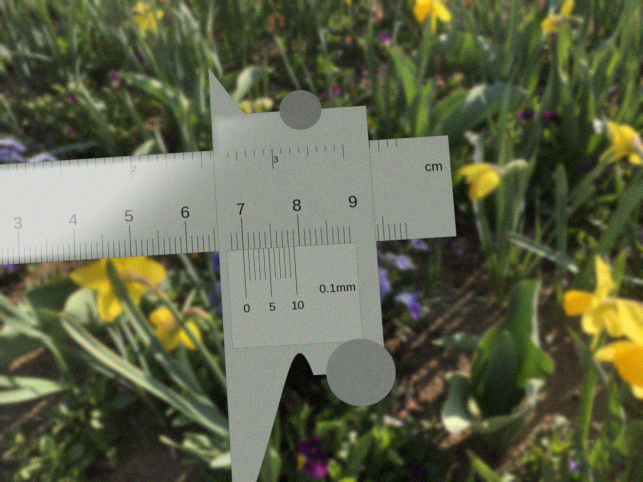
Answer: 70.0 (mm)
